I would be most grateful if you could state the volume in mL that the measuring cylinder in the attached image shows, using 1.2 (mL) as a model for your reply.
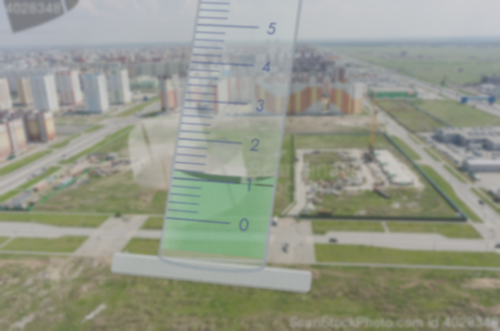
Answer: 1 (mL)
